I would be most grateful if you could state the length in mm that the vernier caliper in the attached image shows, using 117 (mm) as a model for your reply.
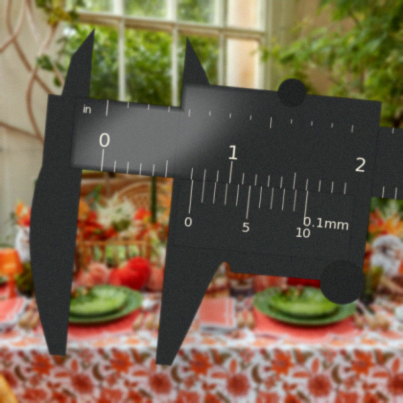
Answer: 7.1 (mm)
